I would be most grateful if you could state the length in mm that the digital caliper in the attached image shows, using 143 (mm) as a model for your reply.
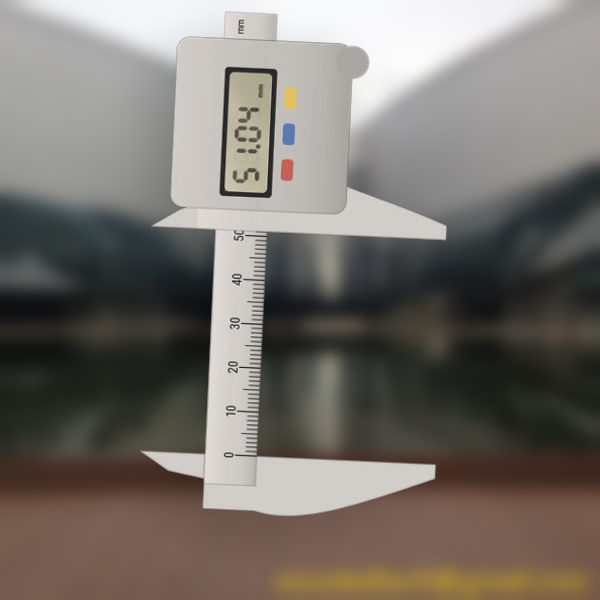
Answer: 51.04 (mm)
